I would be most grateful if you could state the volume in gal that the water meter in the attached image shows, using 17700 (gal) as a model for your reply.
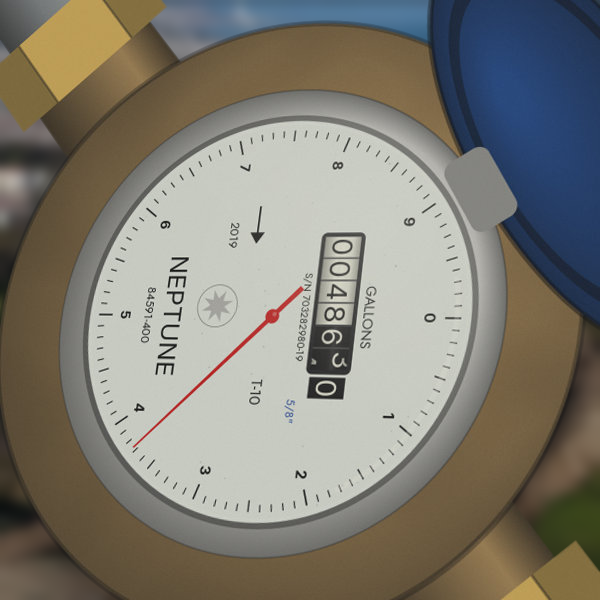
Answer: 48633.7 (gal)
